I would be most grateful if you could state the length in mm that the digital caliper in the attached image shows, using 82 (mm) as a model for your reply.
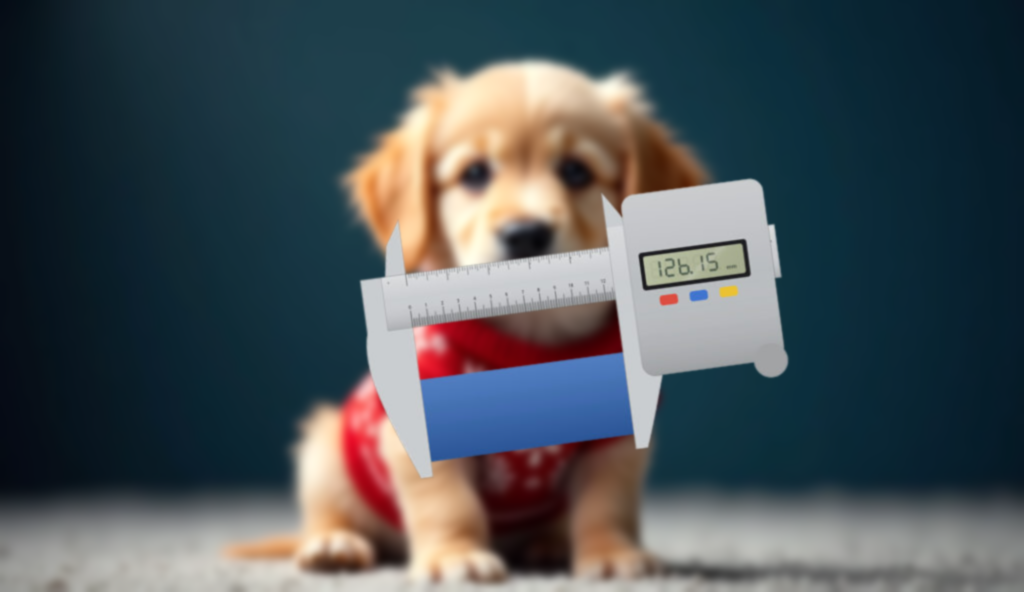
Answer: 126.15 (mm)
